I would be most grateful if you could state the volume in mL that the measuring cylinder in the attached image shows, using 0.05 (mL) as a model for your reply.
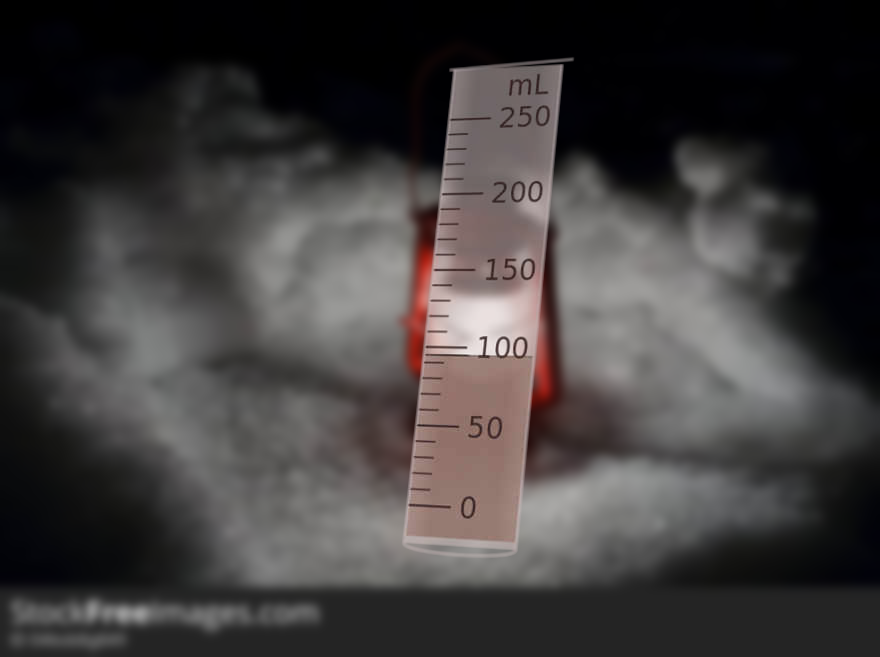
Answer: 95 (mL)
